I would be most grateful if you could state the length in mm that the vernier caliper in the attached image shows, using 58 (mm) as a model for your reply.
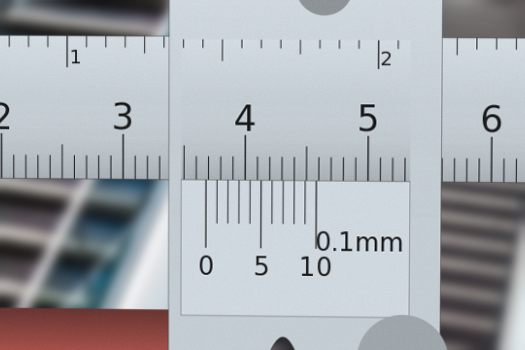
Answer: 36.8 (mm)
